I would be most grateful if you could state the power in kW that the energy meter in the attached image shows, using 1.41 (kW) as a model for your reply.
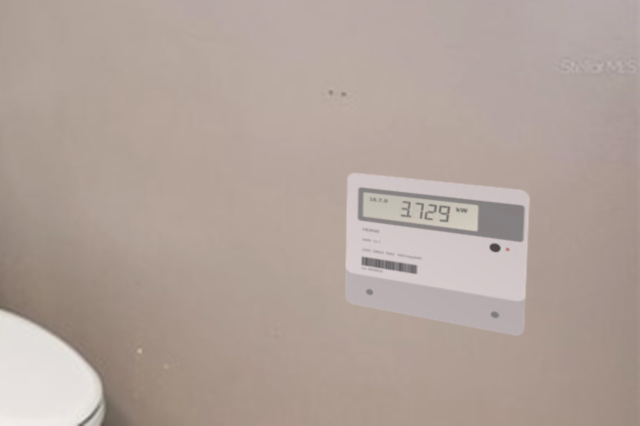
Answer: 3.729 (kW)
